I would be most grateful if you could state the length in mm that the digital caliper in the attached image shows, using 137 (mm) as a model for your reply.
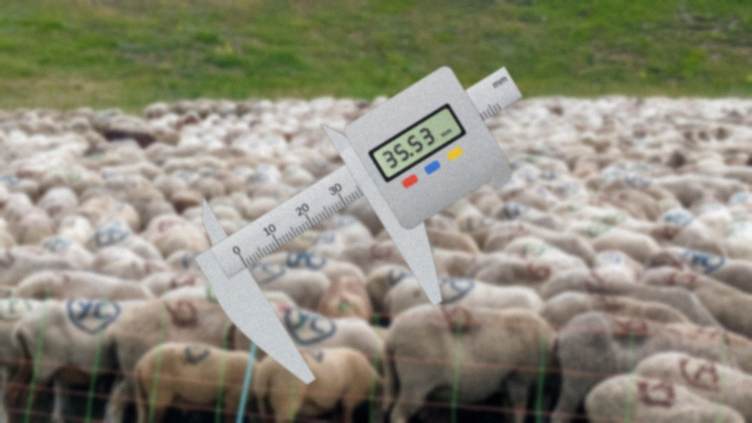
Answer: 35.53 (mm)
